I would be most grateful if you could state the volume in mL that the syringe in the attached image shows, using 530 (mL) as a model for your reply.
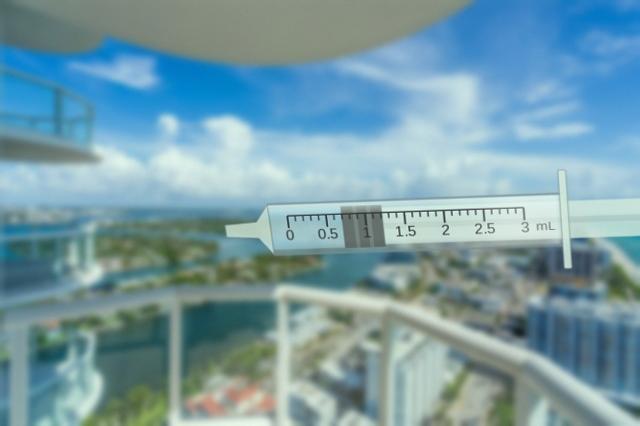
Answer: 0.7 (mL)
